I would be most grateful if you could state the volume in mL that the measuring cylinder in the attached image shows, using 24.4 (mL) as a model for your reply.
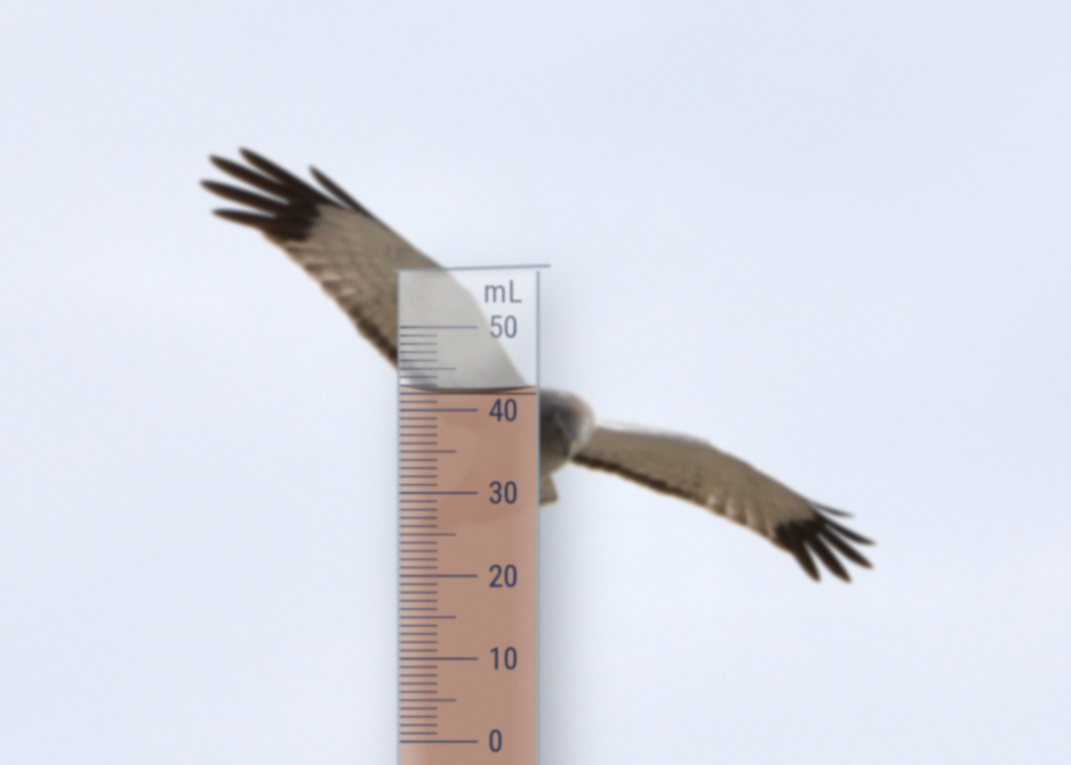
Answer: 42 (mL)
